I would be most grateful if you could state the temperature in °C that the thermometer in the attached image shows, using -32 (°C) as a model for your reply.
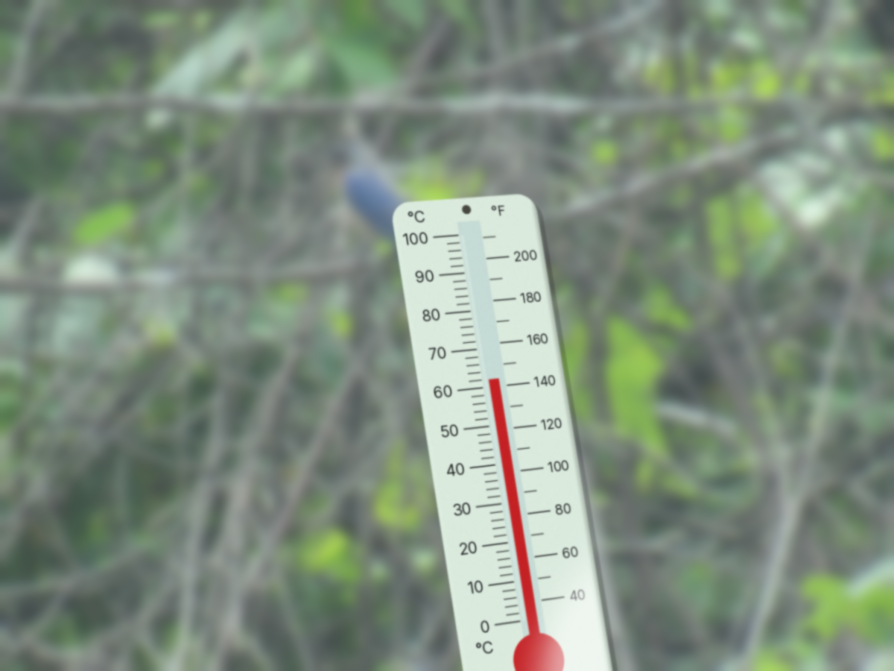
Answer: 62 (°C)
